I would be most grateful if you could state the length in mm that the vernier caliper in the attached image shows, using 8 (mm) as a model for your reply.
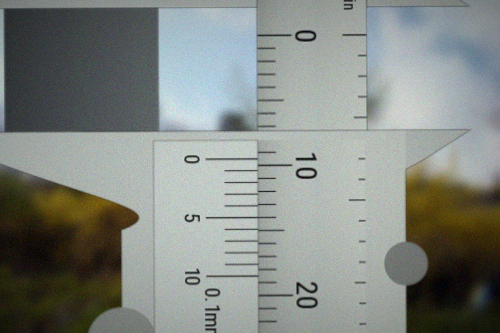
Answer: 9.5 (mm)
